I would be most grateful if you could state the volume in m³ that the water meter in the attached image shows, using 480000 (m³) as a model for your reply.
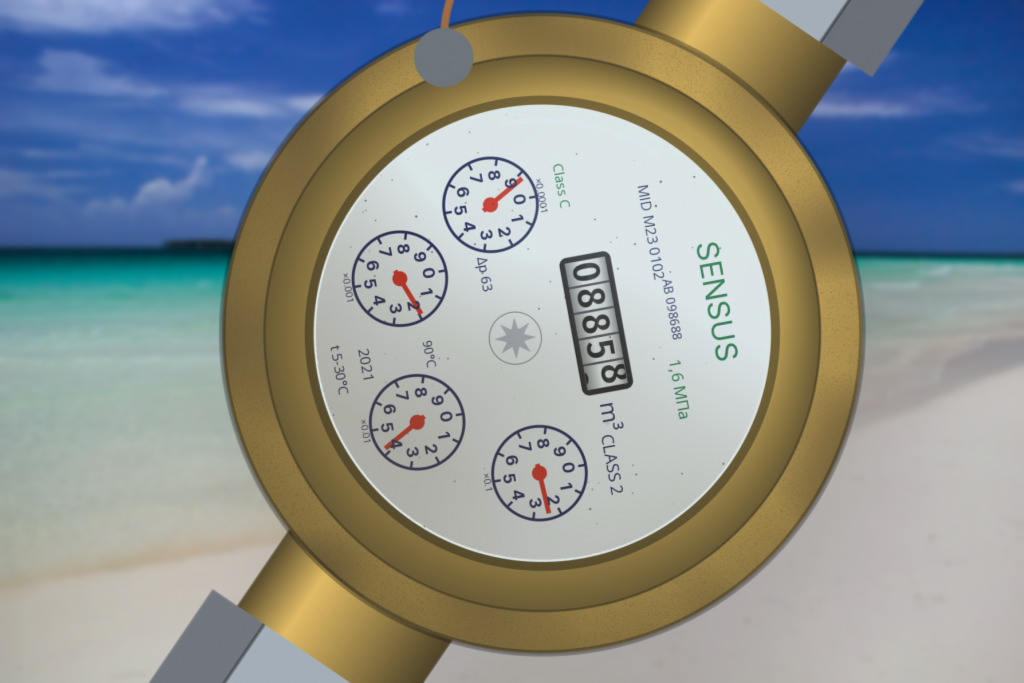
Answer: 8858.2419 (m³)
